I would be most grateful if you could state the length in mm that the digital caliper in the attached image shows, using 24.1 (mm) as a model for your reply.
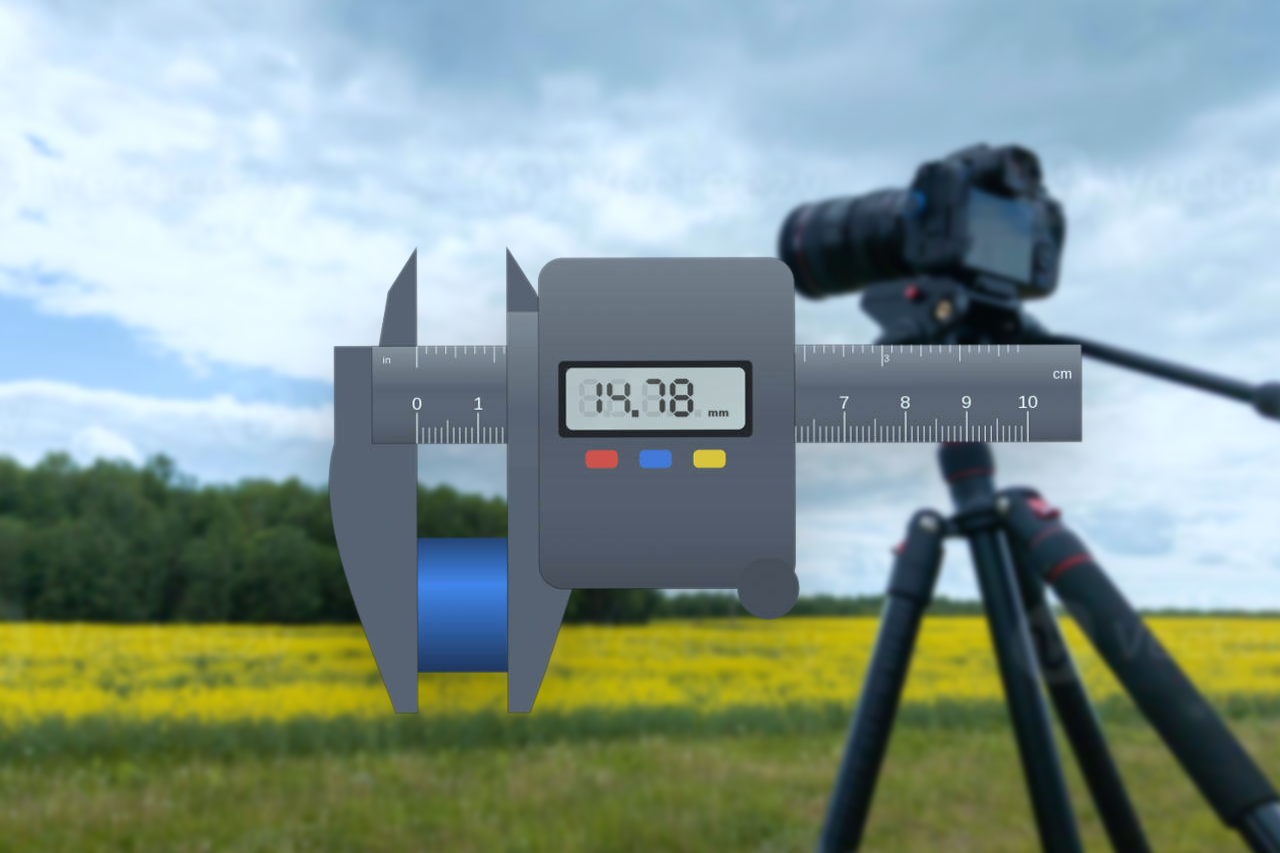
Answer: 14.78 (mm)
